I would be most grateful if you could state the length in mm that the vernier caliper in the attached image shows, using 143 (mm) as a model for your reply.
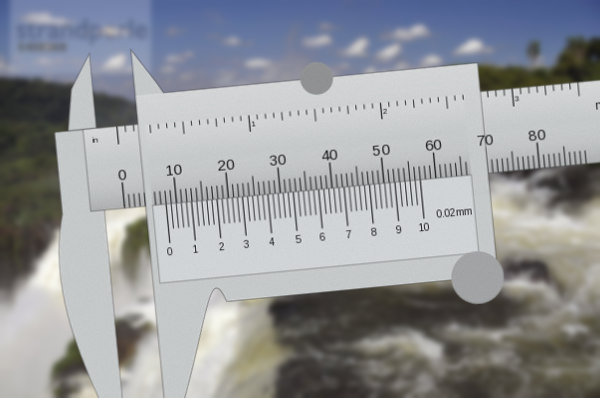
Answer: 8.0 (mm)
